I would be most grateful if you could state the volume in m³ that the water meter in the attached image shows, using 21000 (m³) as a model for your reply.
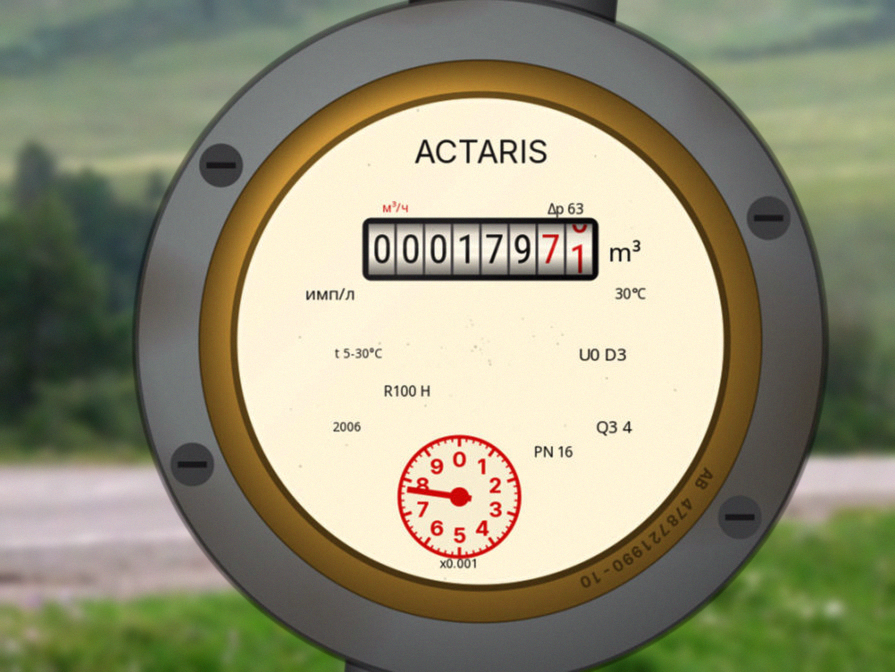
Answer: 179.707 (m³)
